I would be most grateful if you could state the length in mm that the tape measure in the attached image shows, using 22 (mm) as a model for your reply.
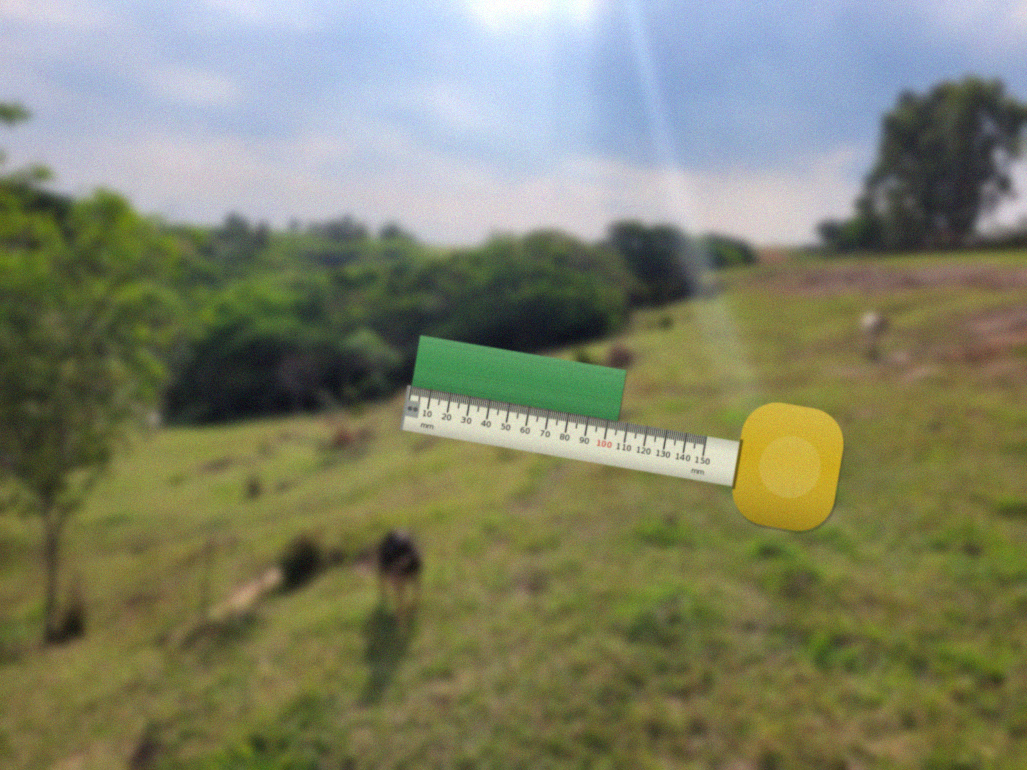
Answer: 105 (mm)
